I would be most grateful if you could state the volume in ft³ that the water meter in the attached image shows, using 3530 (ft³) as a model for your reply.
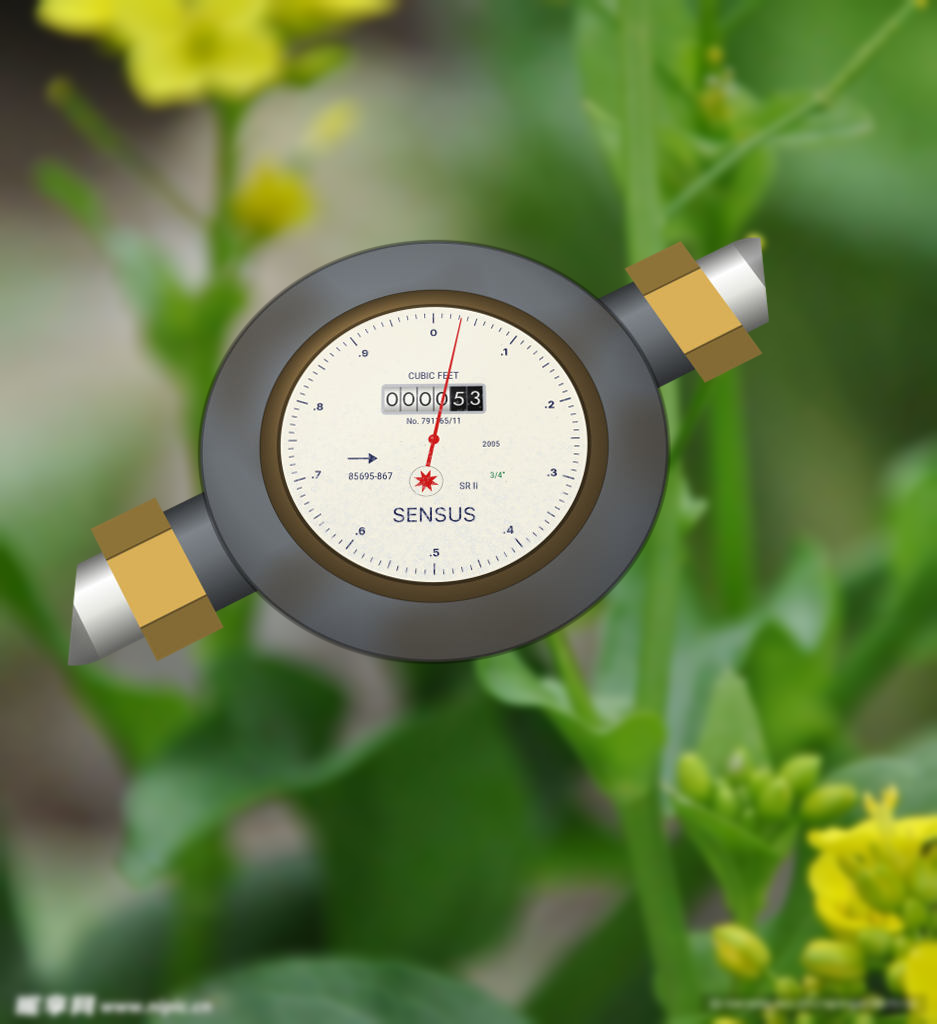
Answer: 53.03 (ft³)
